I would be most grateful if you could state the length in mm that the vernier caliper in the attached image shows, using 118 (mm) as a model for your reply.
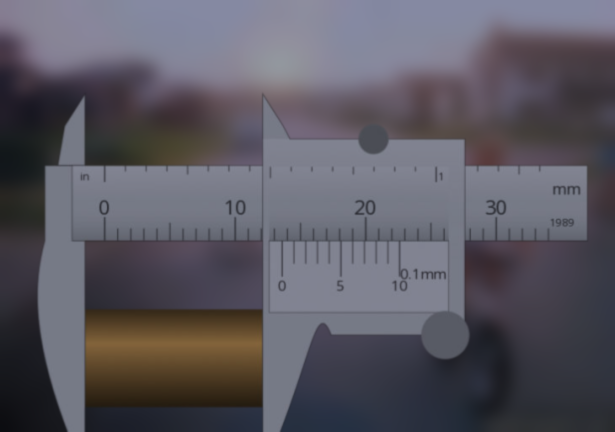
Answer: 13.6 (mm)
